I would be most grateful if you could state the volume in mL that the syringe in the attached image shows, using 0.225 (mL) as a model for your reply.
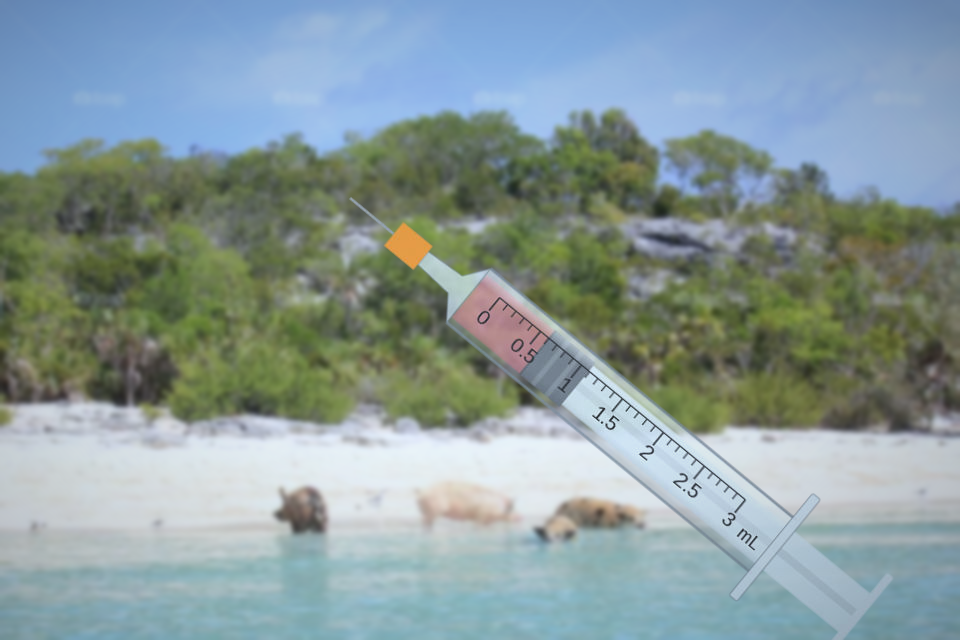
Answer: 0.6 (mL)
